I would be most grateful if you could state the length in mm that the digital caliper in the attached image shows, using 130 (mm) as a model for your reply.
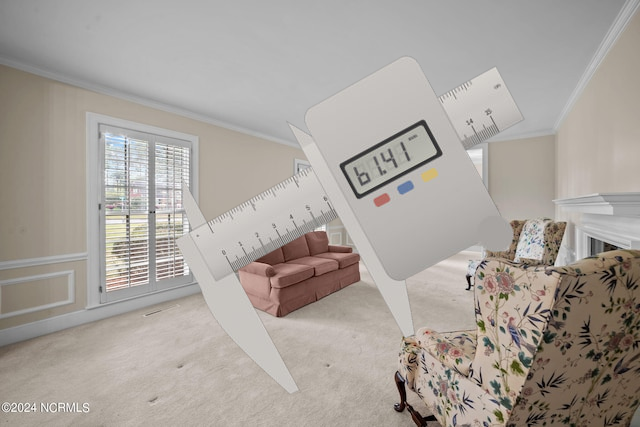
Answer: 61.41 (mm)
